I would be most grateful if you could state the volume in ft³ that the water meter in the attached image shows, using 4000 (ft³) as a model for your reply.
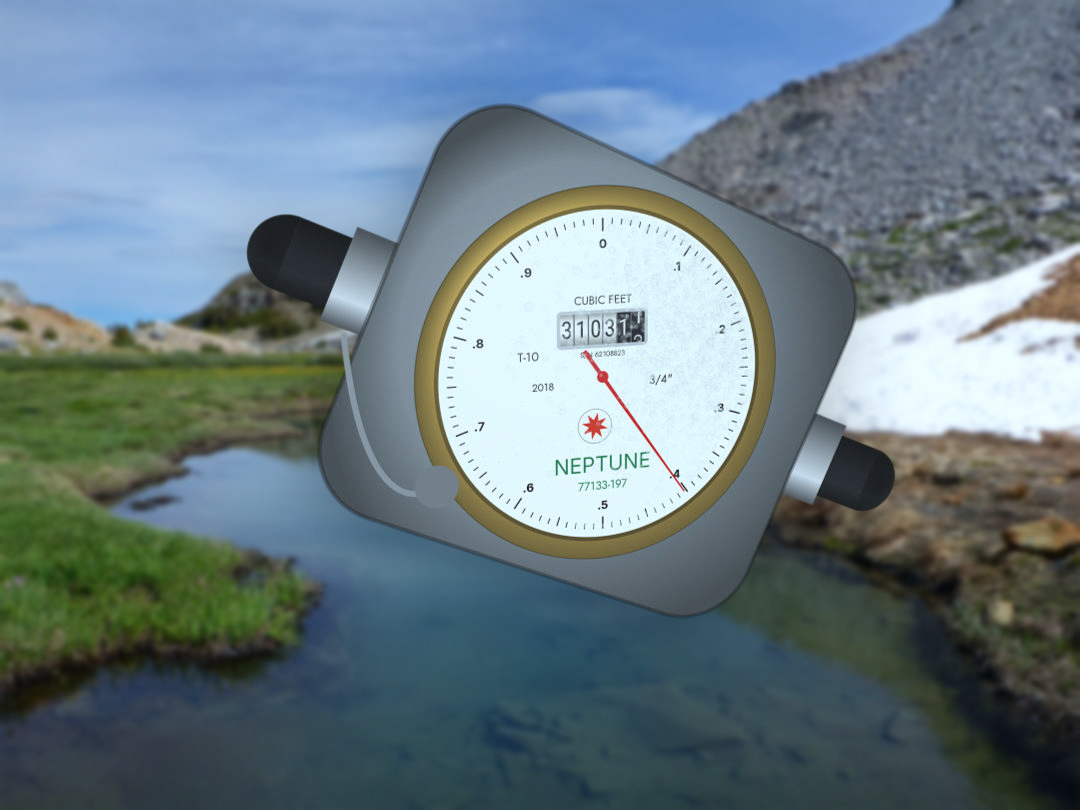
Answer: 310311.40 (ft³)
